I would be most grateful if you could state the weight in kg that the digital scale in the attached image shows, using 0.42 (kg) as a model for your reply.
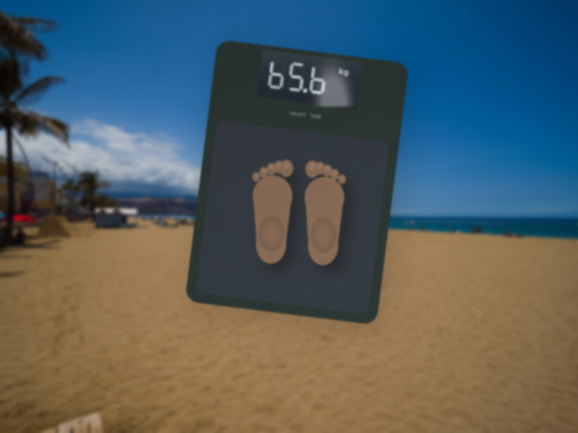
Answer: 65.6 (kg)
